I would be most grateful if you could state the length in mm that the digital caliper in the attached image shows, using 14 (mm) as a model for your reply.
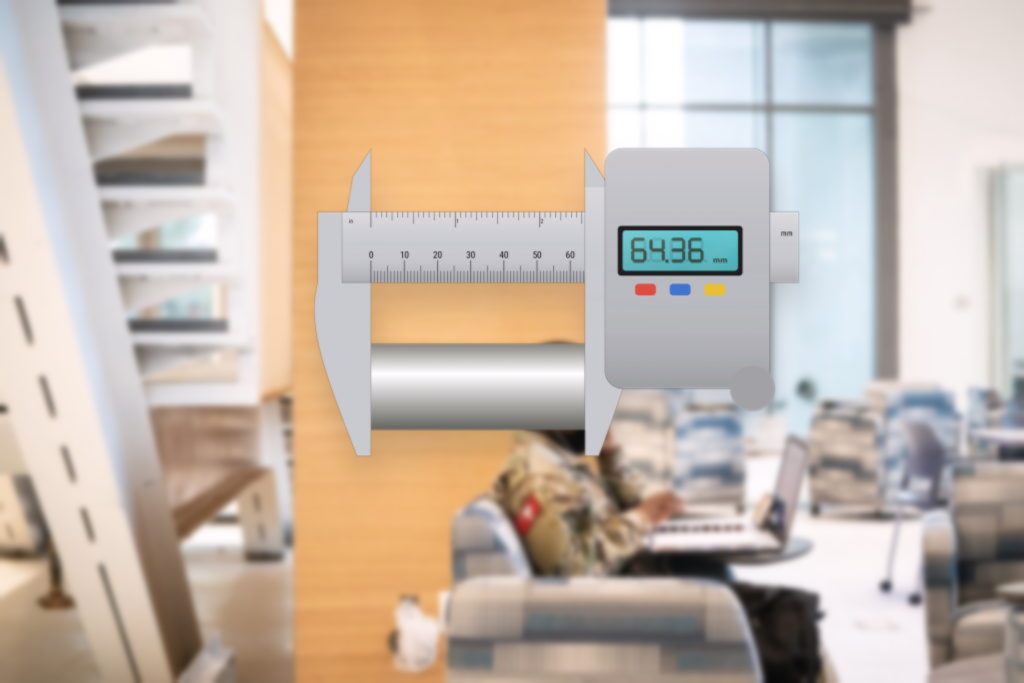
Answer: 64.36 (mm)
